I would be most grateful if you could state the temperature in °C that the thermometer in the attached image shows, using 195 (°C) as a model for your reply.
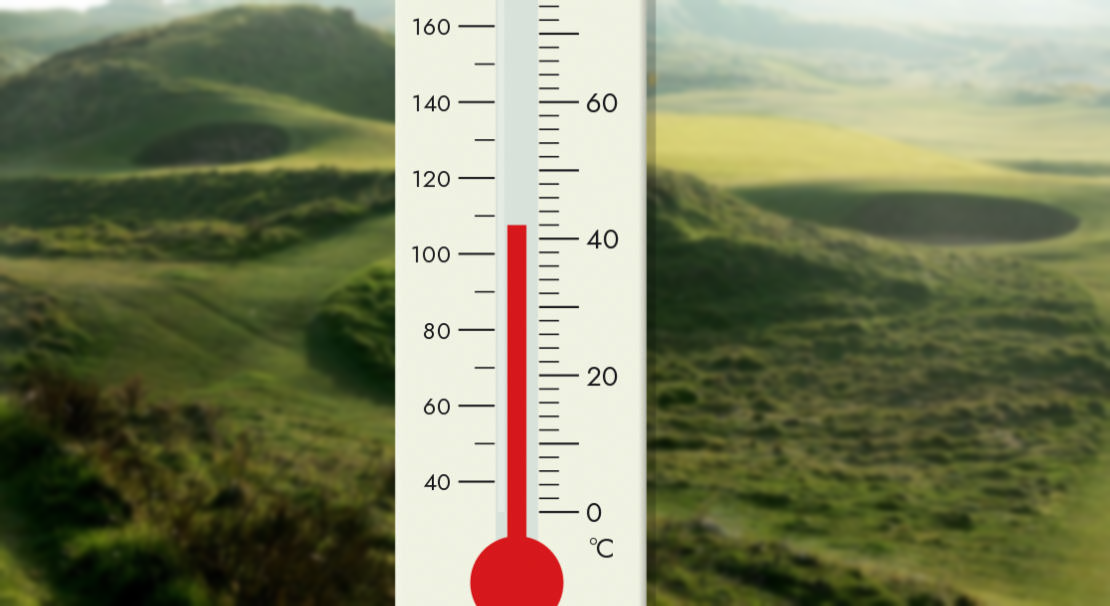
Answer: 42 (°C)
